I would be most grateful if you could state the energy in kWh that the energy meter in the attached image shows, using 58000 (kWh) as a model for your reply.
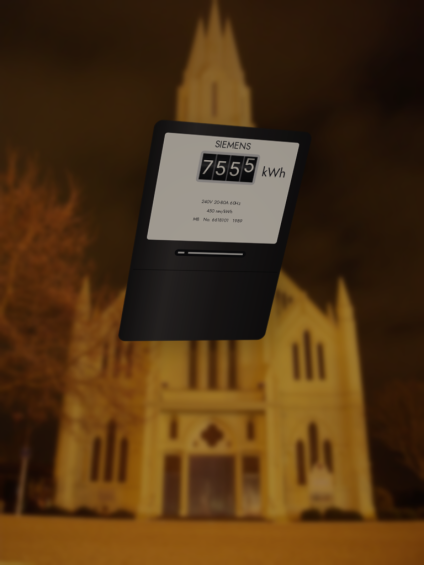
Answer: 7555 (kWh)
